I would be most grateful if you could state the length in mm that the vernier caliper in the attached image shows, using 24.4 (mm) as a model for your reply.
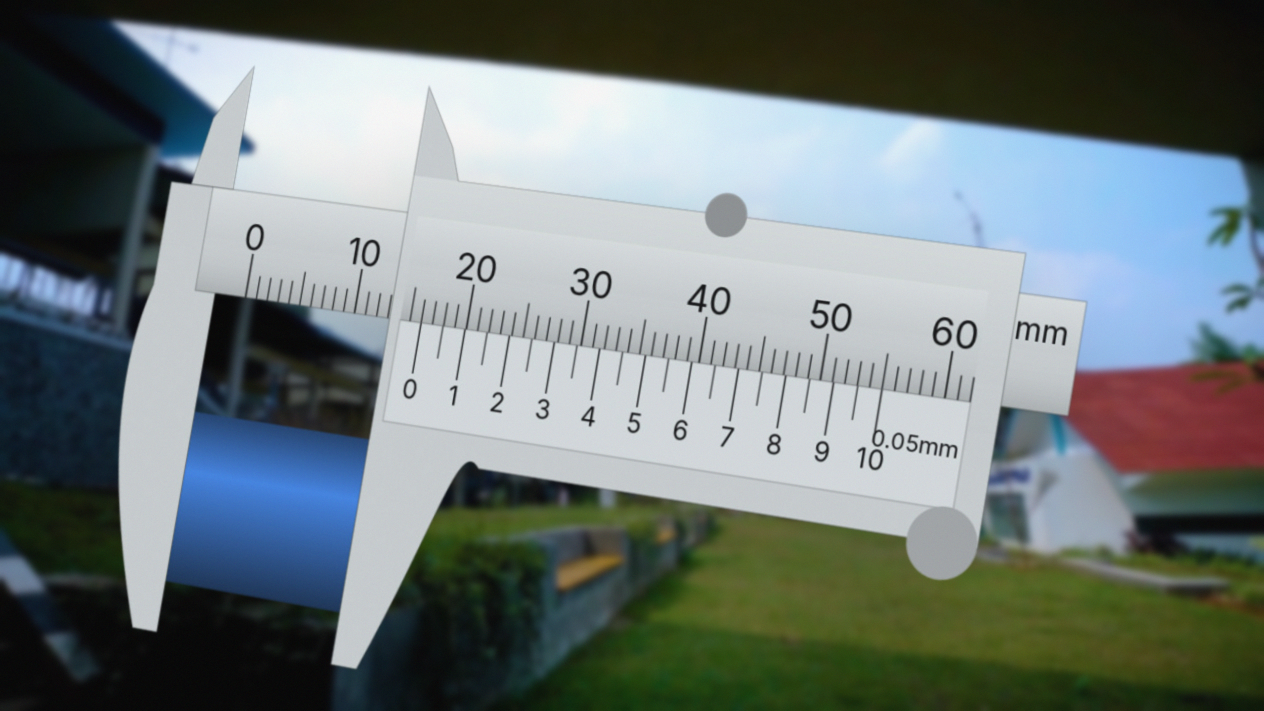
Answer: 16.0 (mm)
